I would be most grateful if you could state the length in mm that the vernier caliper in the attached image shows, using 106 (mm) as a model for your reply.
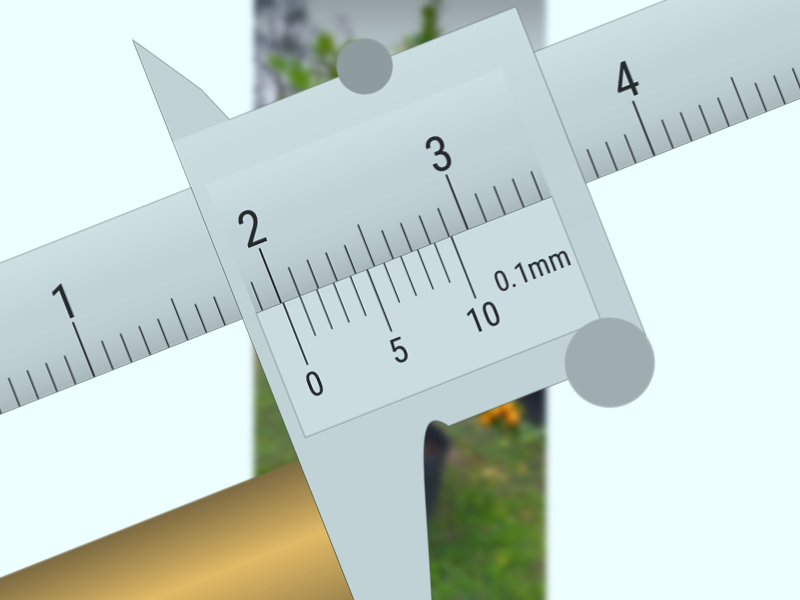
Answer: 20.1 (mm)
